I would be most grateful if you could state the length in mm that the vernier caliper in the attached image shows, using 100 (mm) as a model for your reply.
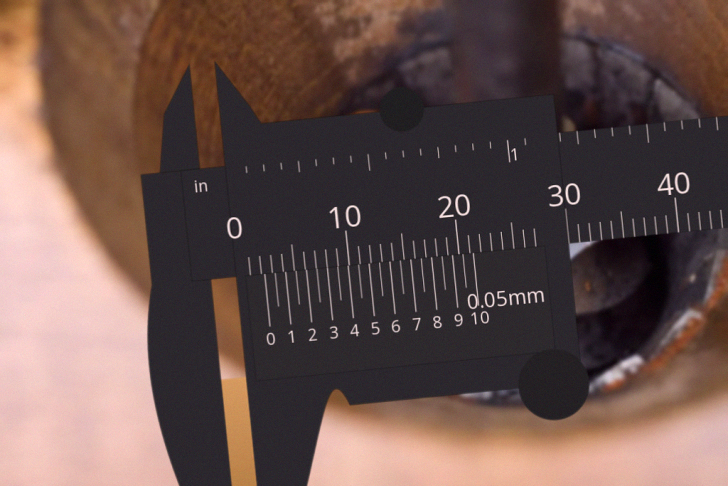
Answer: 2.3 (mm)
